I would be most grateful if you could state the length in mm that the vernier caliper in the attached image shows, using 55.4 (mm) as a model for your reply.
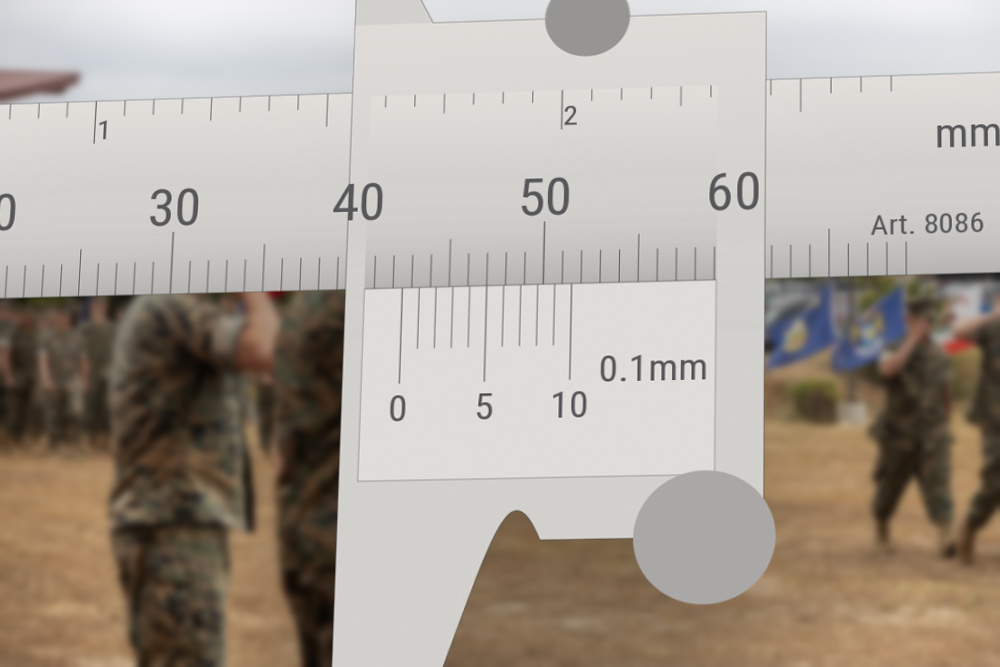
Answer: 42.5 (mm)
